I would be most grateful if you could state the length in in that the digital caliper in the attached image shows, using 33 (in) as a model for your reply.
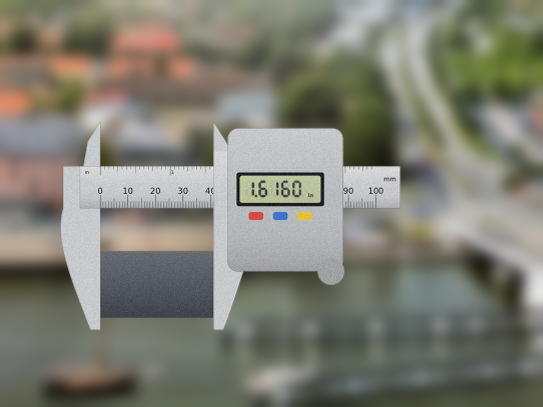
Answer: 1.6160 (in)
